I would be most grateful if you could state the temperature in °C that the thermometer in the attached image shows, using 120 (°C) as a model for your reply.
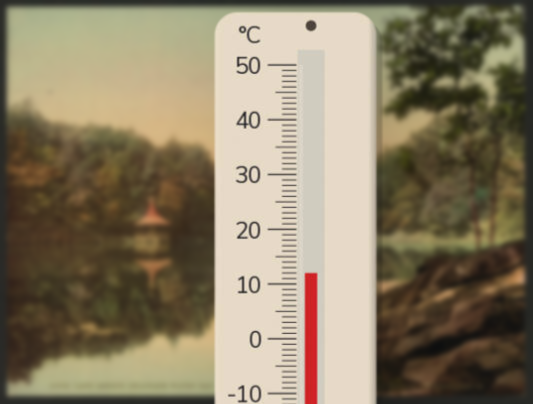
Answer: 12 (°C)
